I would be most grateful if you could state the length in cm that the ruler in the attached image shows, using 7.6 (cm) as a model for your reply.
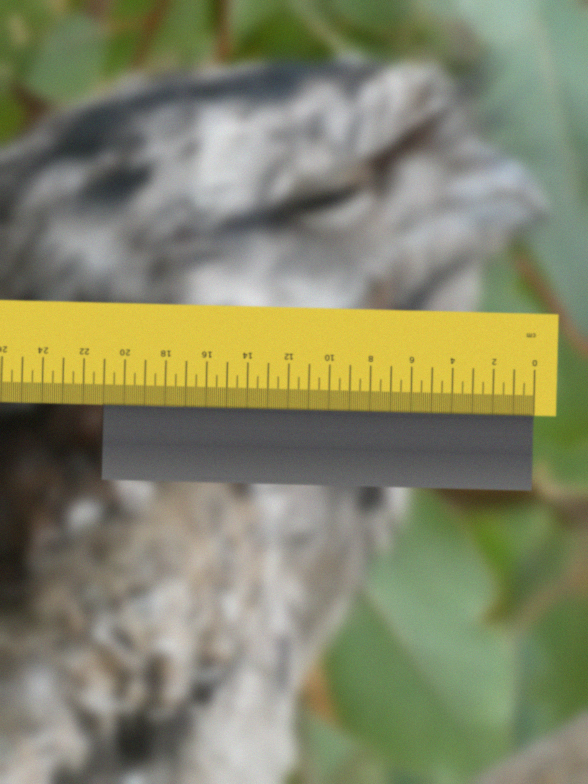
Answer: 21 (cm)
